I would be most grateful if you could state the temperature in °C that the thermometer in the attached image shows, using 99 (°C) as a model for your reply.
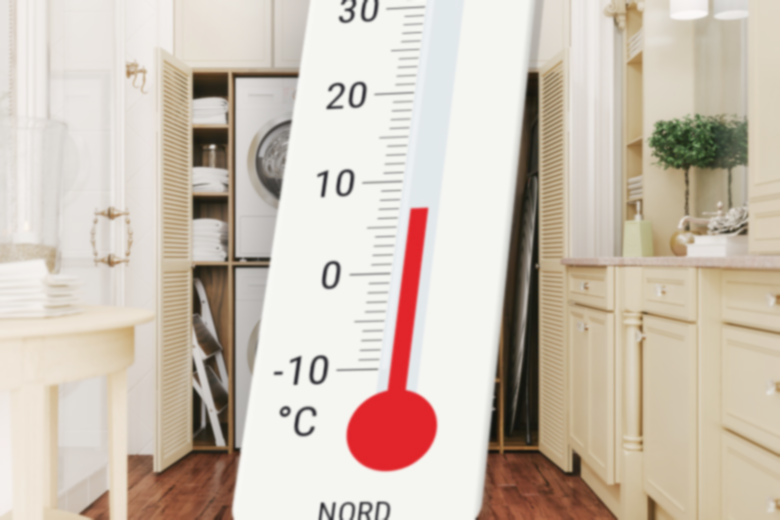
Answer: 7 (°C)
